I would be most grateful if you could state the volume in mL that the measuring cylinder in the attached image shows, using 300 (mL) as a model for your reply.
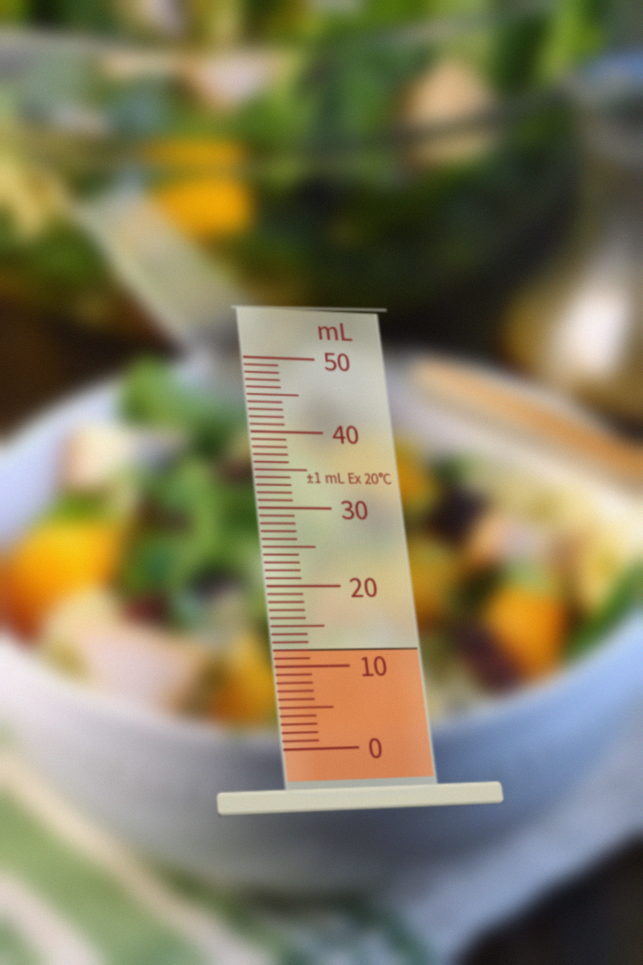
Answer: 12 (mL)
